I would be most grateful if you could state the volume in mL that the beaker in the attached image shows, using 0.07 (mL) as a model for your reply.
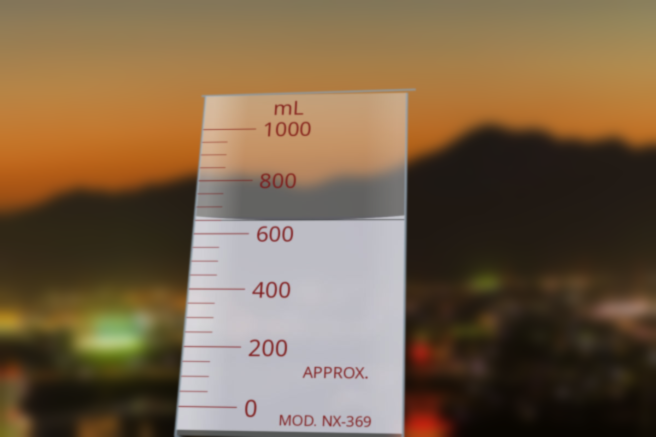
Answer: 650 (mL)
